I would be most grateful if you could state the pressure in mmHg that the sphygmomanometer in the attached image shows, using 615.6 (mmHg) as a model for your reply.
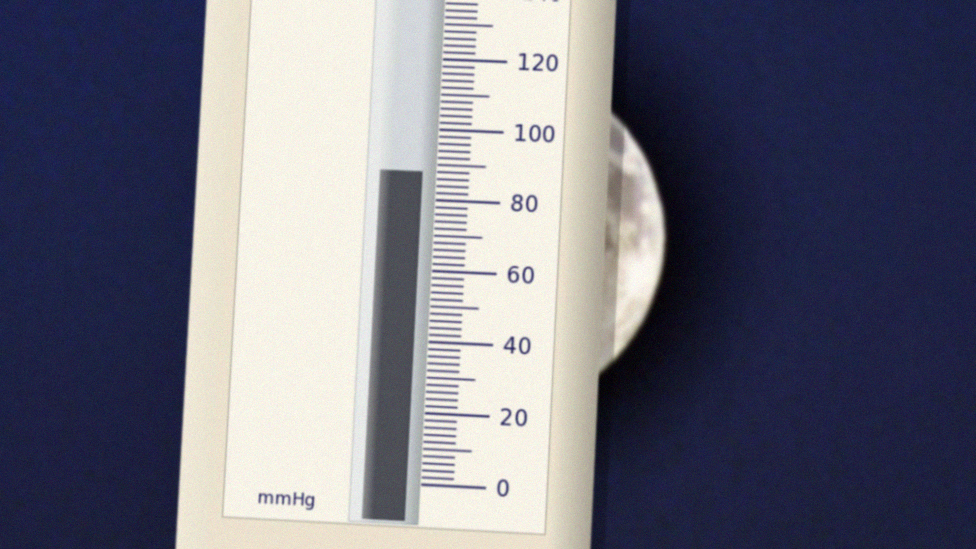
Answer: 88 (mmHg)
